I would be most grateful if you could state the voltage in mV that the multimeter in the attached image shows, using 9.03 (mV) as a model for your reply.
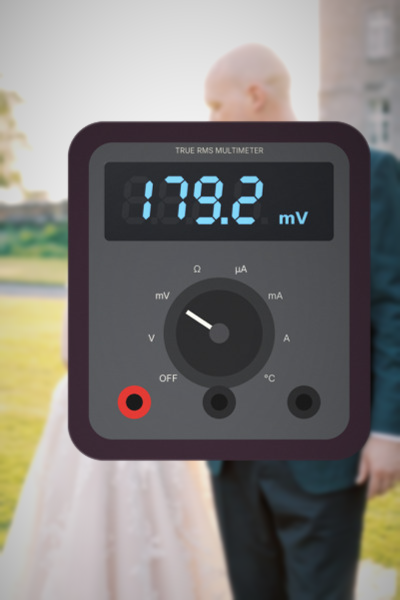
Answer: 179.2 (mV)
